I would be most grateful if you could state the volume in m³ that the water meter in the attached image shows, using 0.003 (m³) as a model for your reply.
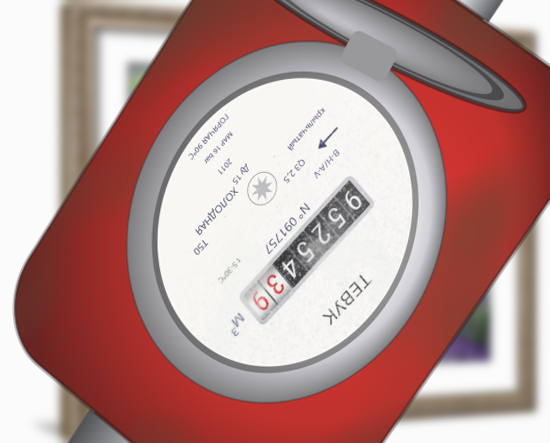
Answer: 95254.39 (m³)
